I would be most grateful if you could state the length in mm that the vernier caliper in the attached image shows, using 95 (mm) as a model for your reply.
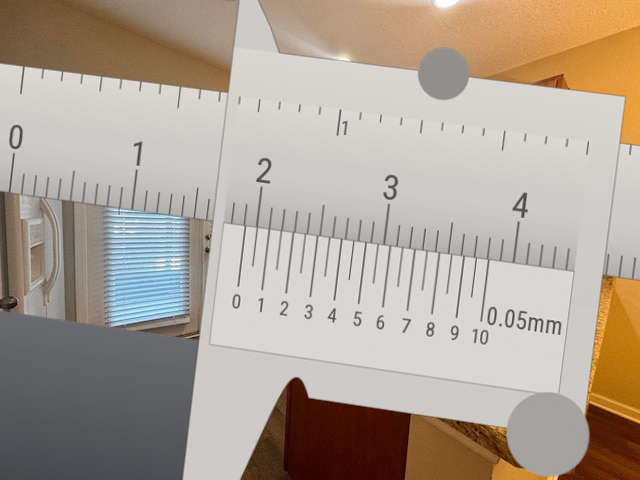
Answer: 19.1 (mm)
